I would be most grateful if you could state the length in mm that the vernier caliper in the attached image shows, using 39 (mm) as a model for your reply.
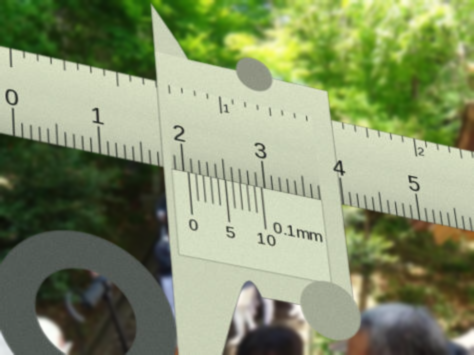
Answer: 20.6 (mm)
